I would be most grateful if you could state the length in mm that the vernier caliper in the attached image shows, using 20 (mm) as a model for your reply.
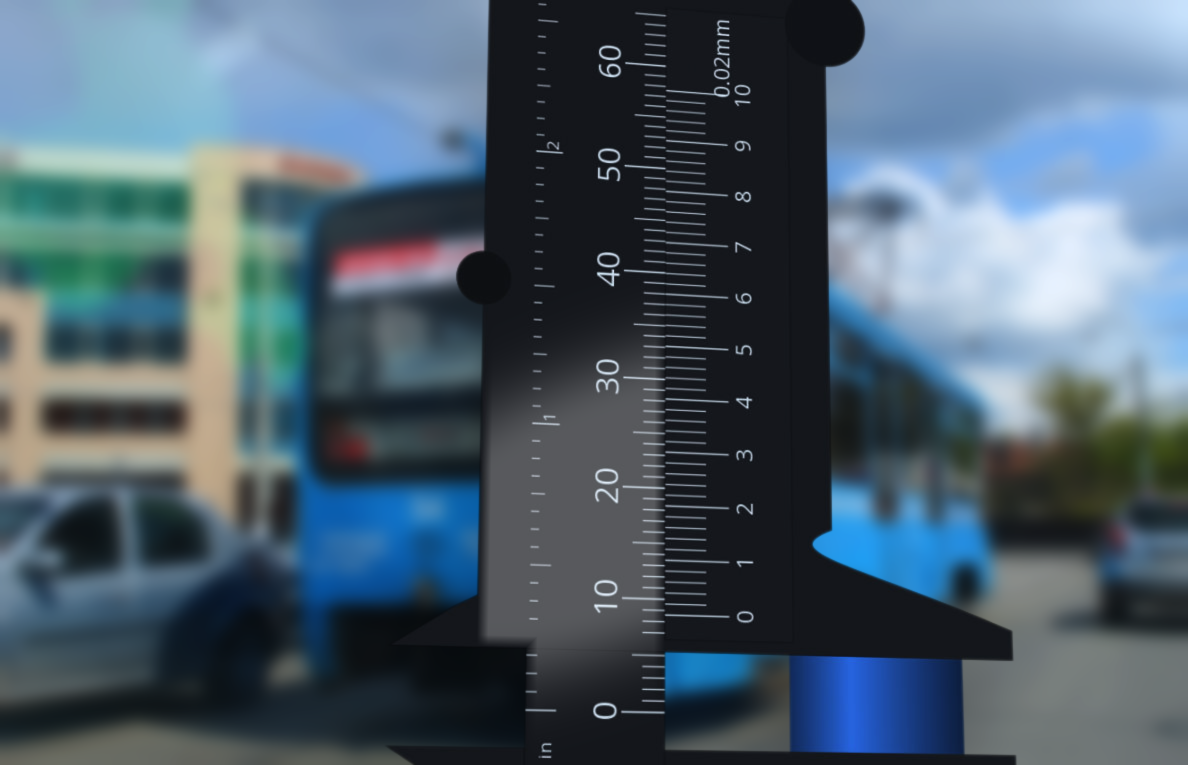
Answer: 8.6 (mm)
